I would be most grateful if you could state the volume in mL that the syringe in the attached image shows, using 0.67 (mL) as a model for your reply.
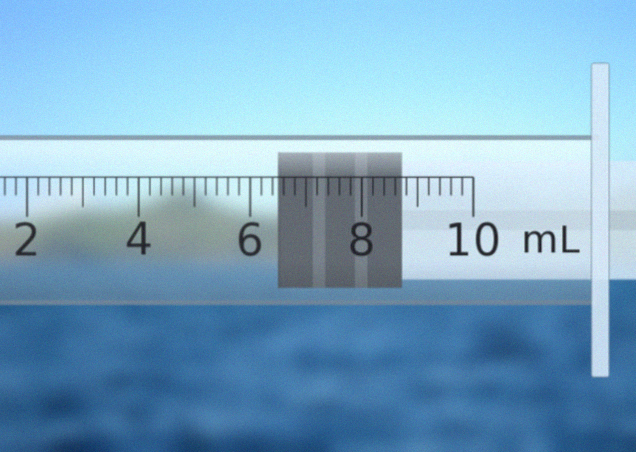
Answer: 6.5 (mL)
